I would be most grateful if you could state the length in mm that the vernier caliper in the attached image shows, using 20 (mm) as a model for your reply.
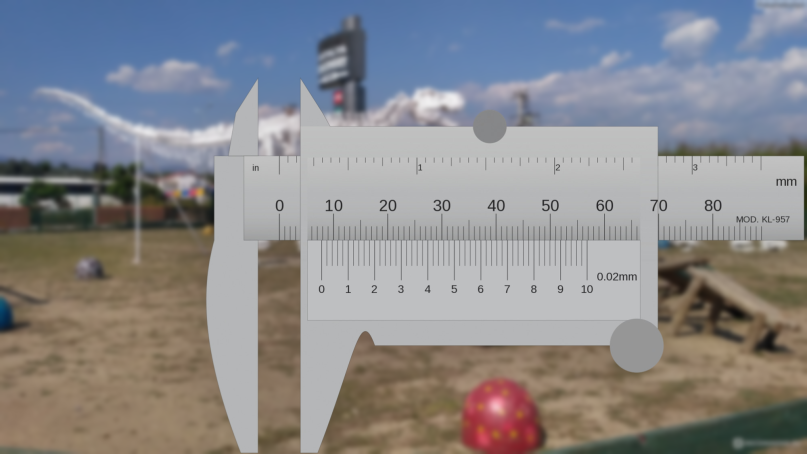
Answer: 7.8 (mm)
